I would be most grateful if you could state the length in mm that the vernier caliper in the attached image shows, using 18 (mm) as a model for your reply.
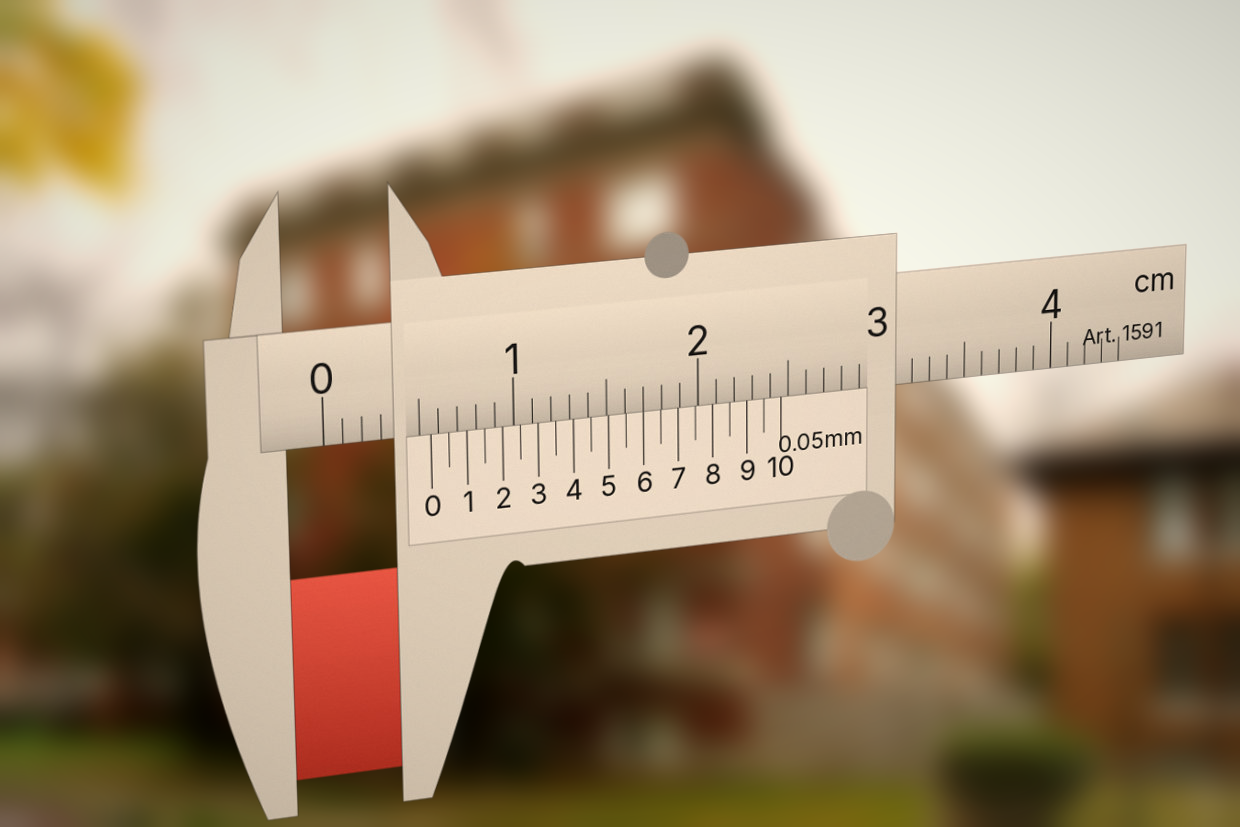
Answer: 5.6 (mm)
